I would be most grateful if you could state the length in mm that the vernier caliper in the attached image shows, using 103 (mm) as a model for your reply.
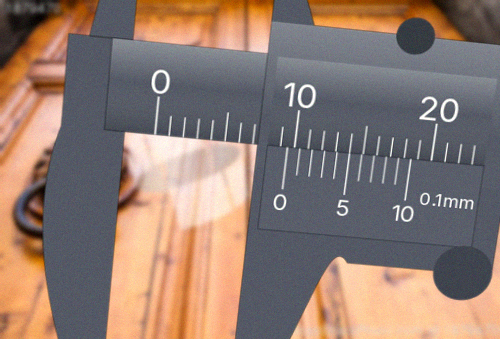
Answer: 9.5 (mm)
